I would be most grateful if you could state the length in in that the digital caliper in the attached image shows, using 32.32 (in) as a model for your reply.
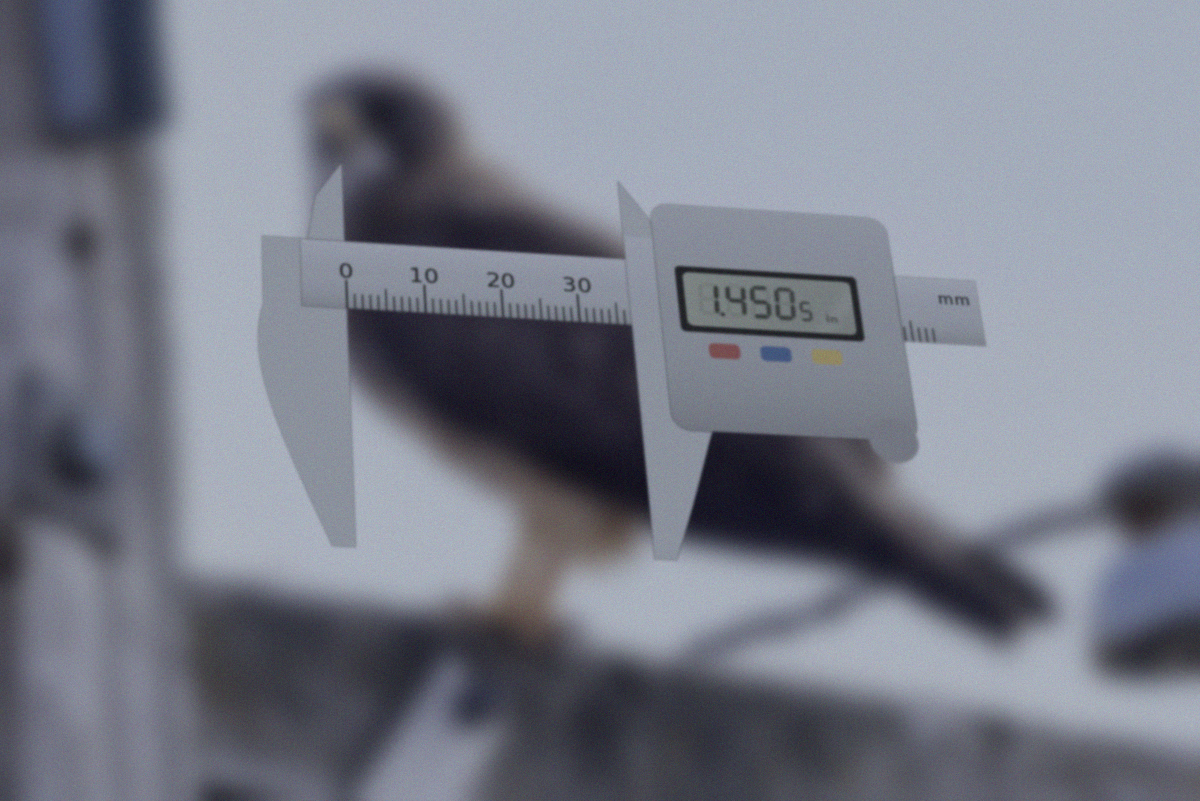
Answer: 1.4505 (in)
